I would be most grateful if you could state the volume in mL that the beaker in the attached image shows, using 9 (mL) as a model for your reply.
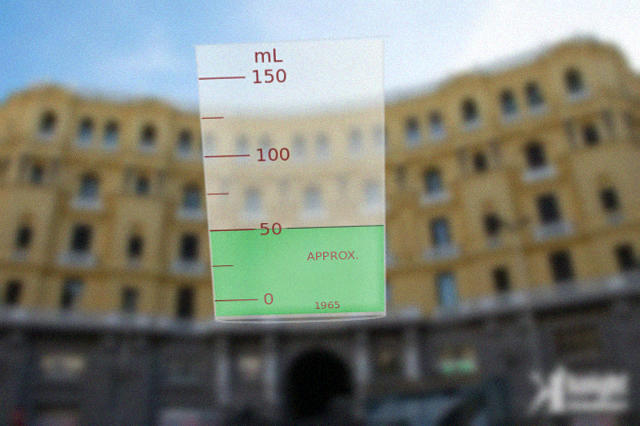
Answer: 50 (mL)
